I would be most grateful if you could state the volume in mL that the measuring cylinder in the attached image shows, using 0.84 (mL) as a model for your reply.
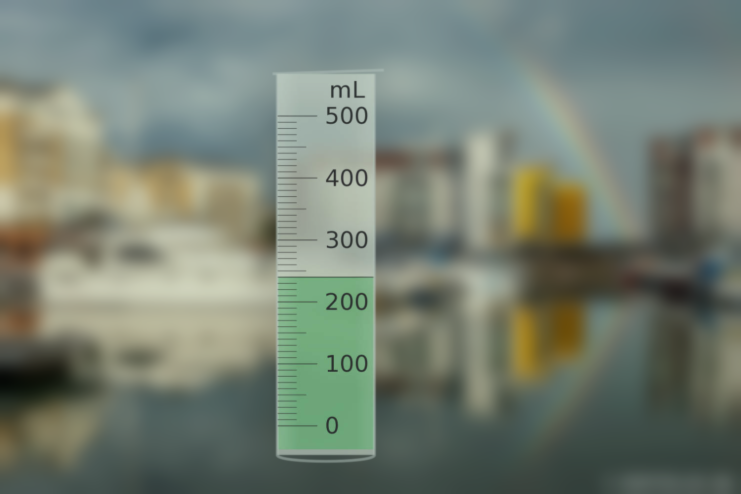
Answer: 240 (mL)
